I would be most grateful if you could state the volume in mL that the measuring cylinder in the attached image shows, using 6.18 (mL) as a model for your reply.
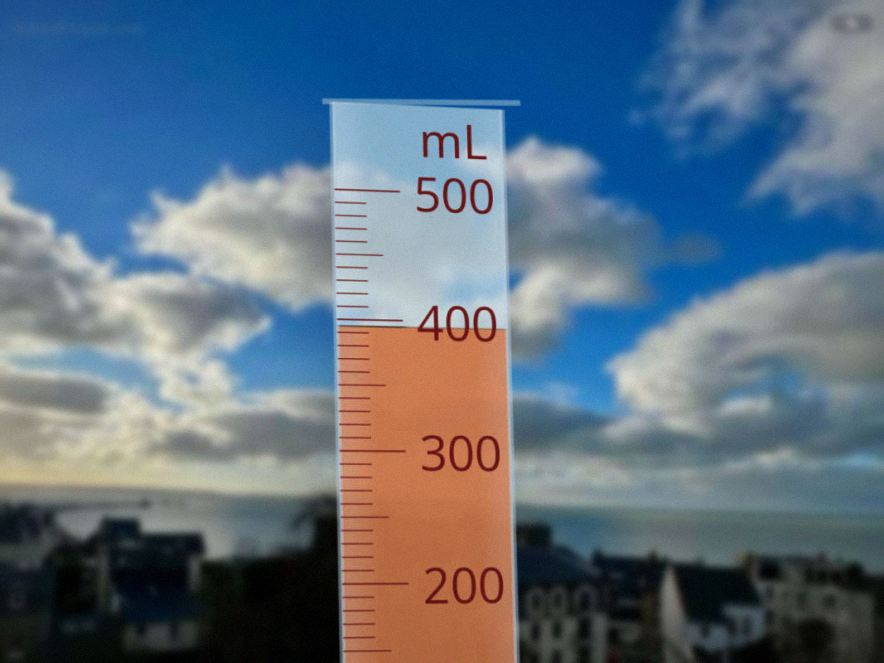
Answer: 395 (mL)
